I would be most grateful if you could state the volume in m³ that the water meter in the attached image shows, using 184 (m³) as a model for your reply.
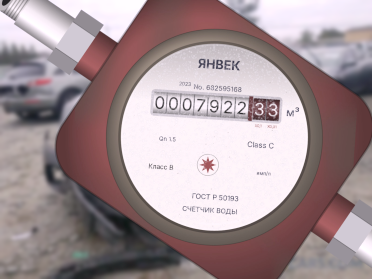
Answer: 7922.33 (m³)
